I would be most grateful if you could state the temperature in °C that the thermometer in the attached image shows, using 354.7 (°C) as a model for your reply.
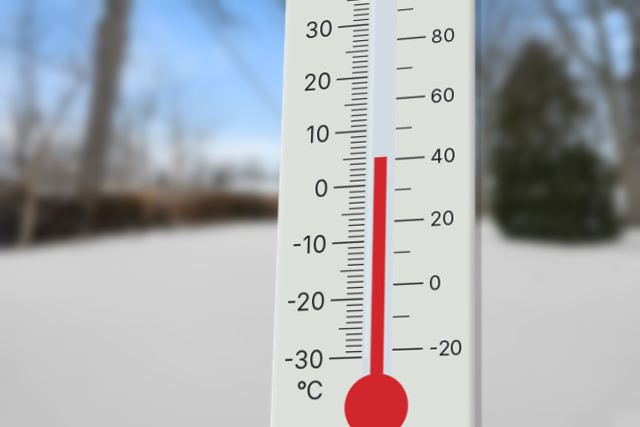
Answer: 5 (°C)
